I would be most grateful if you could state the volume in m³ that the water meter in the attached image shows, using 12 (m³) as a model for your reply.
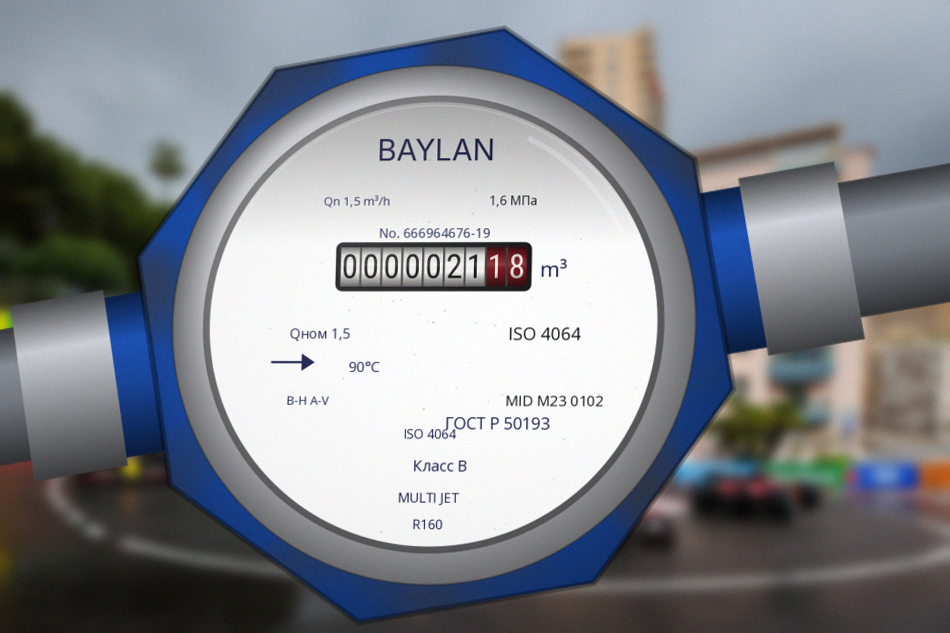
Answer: 21.18 (m³)
